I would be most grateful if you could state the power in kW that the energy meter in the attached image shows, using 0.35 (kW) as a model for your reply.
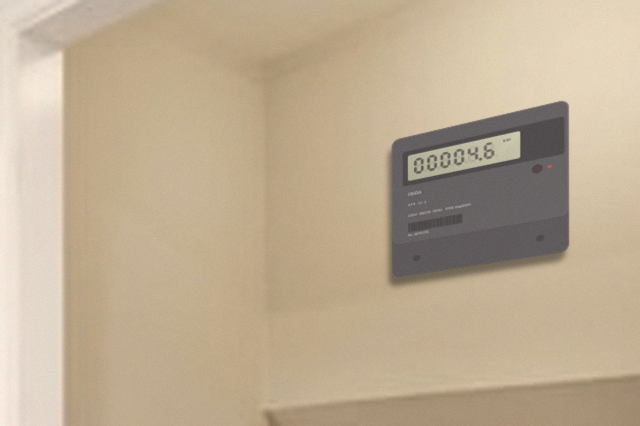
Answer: 4.6 (kW)
